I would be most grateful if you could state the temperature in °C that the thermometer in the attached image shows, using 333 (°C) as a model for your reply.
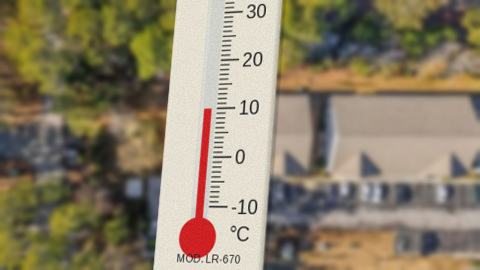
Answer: 10 (°C)
